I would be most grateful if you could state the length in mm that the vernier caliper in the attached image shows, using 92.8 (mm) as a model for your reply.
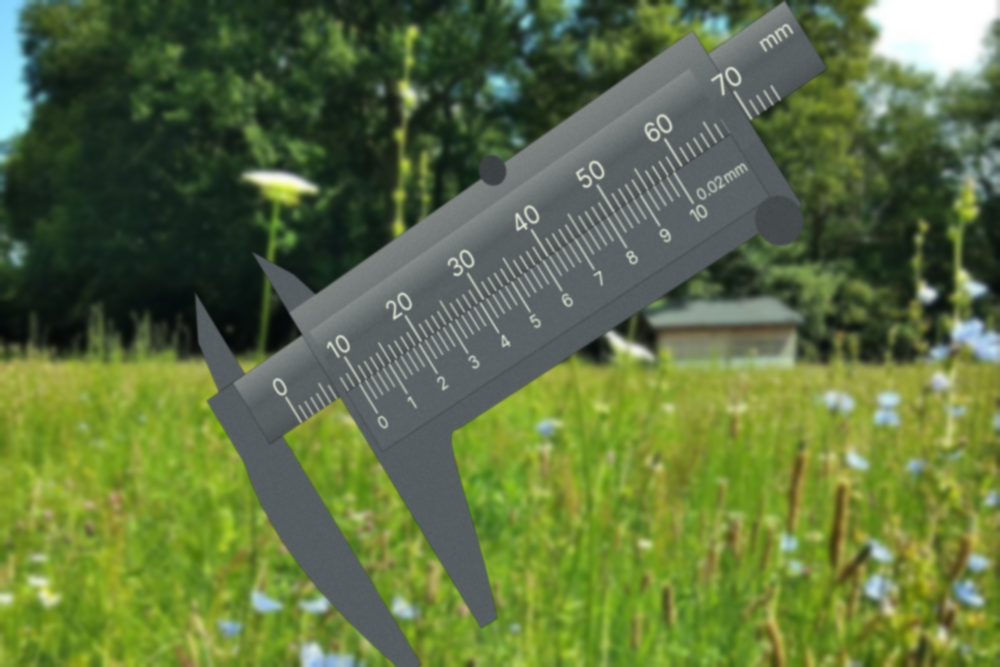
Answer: 9.8 (mm)
